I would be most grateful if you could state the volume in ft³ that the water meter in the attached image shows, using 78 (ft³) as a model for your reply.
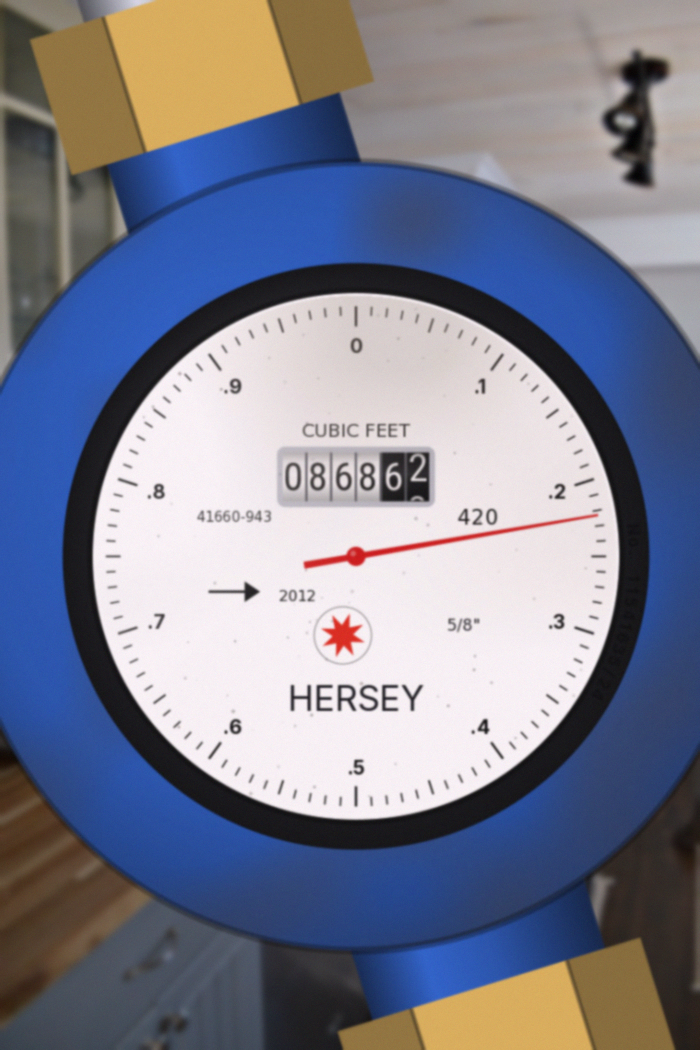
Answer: 86862.22 (ft³)
